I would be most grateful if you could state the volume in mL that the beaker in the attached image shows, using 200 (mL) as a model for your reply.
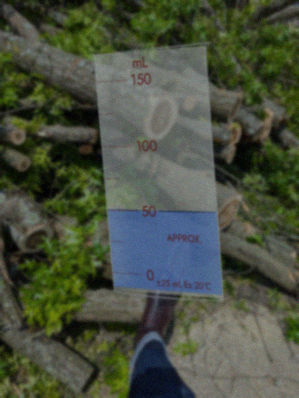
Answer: 50 (mL)
